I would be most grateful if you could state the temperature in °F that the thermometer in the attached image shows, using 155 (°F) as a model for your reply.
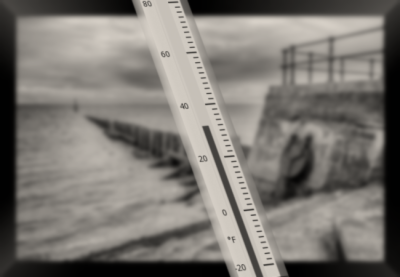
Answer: 32 (°F)
